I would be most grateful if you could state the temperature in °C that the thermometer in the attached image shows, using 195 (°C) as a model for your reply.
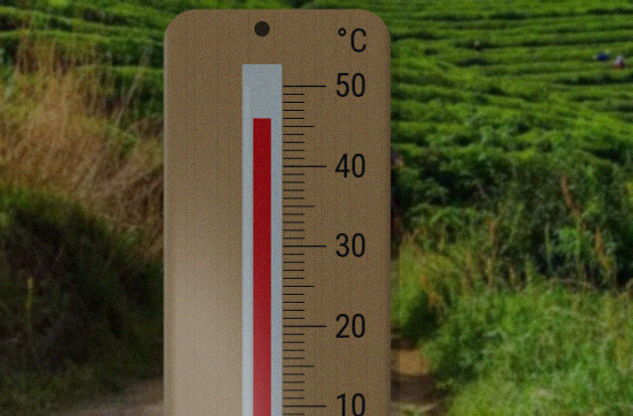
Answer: 46 (°C)
